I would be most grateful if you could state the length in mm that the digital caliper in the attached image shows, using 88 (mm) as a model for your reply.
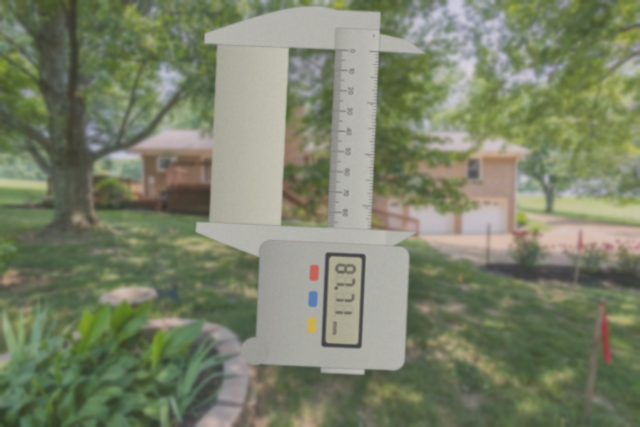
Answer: 87.71 (mm)
